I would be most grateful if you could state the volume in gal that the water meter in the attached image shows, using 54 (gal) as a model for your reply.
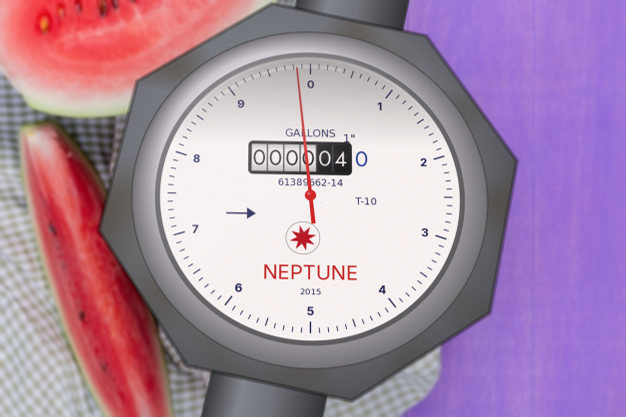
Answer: 39.8 (gal)
